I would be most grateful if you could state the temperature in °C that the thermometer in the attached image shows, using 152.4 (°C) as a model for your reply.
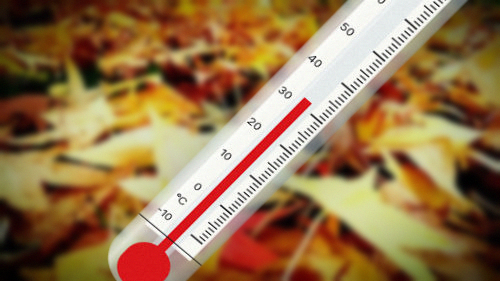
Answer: 32 (°C)
